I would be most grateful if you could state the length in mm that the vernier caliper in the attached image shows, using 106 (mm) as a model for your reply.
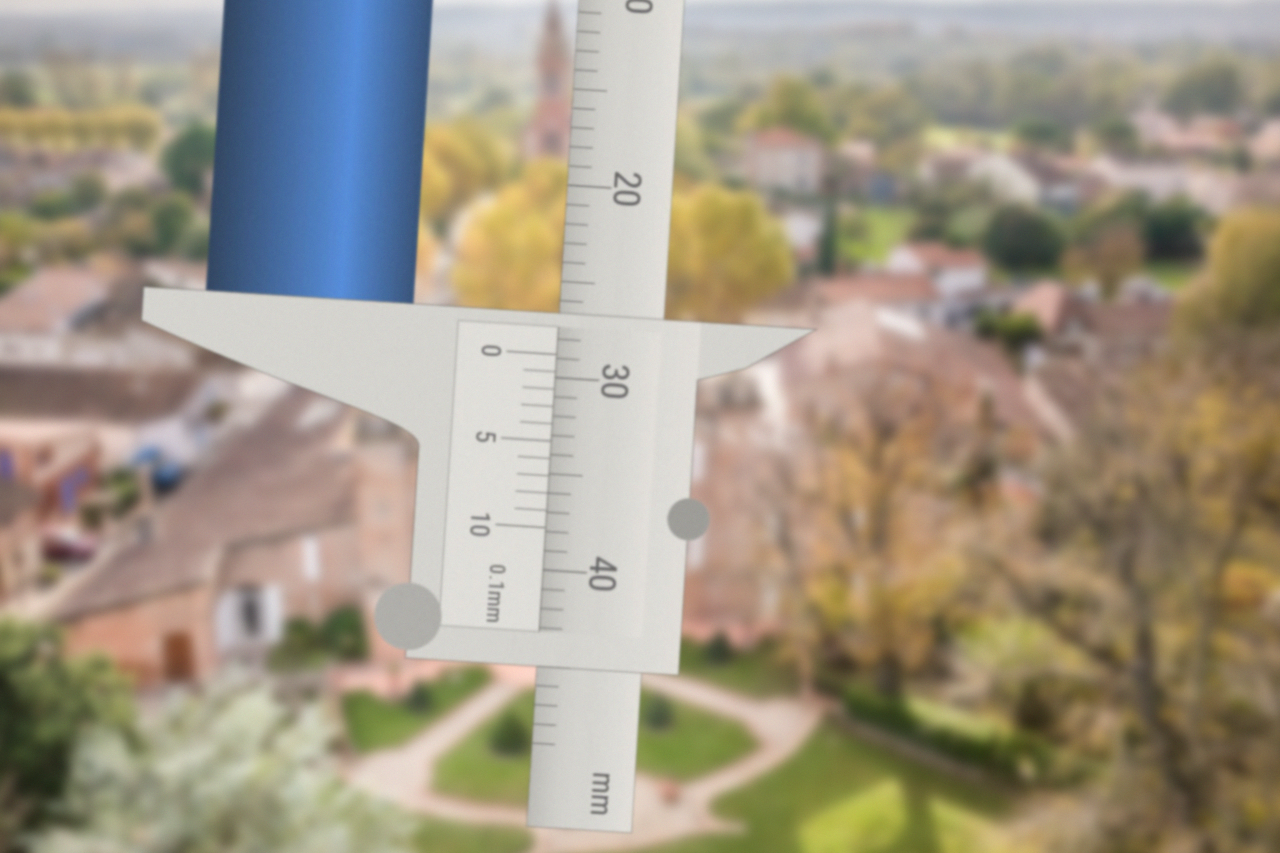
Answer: 28.8 (mm)
